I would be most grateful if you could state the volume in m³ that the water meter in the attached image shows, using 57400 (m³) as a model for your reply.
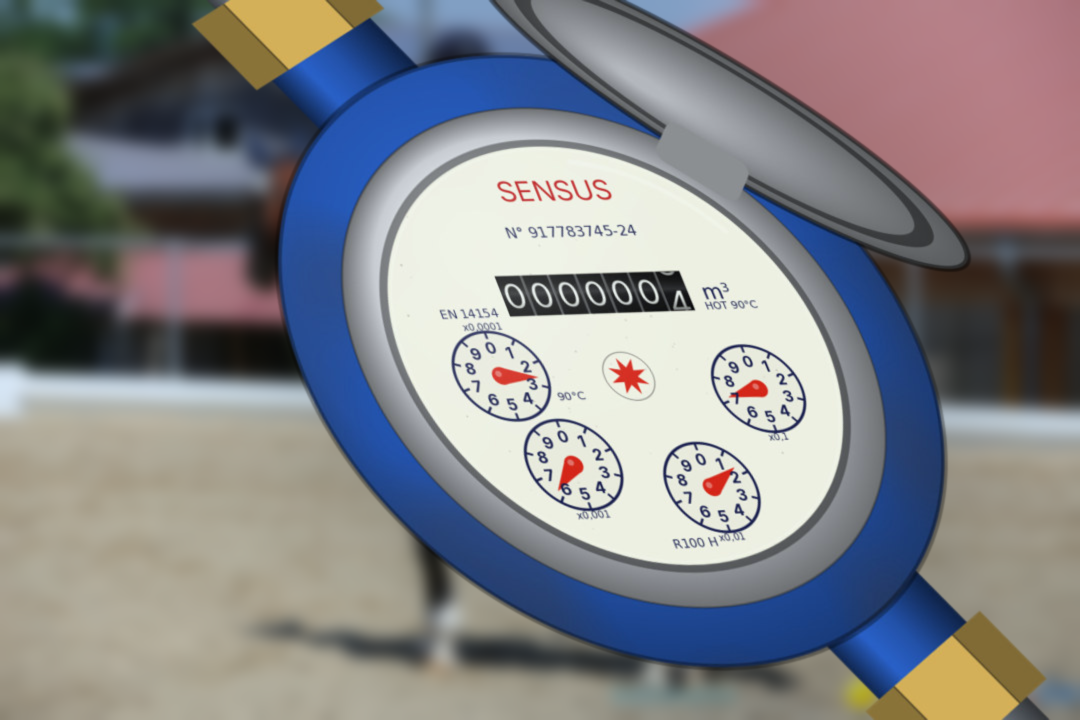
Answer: 3.7162 (m³)
